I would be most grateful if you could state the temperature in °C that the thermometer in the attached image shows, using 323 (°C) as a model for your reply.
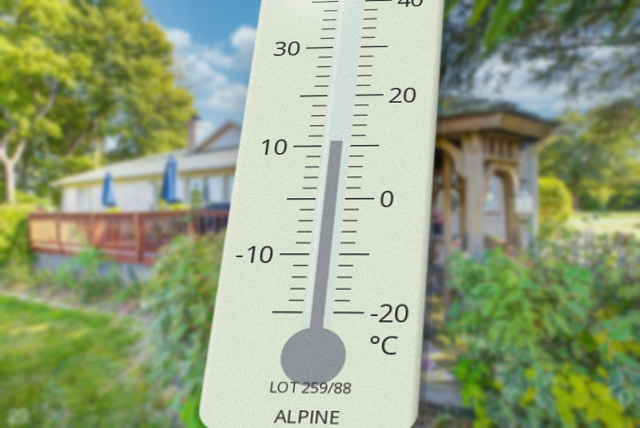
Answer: 11 (°C)
